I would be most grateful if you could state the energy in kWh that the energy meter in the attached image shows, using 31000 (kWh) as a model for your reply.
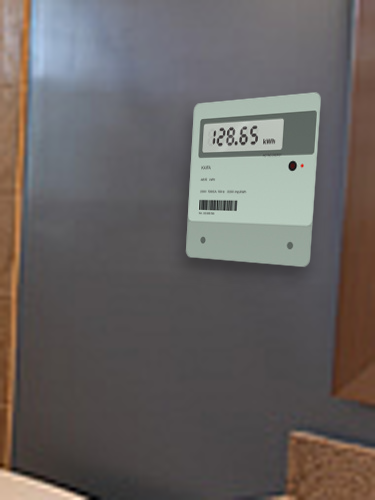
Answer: 128.65 (kWh)
